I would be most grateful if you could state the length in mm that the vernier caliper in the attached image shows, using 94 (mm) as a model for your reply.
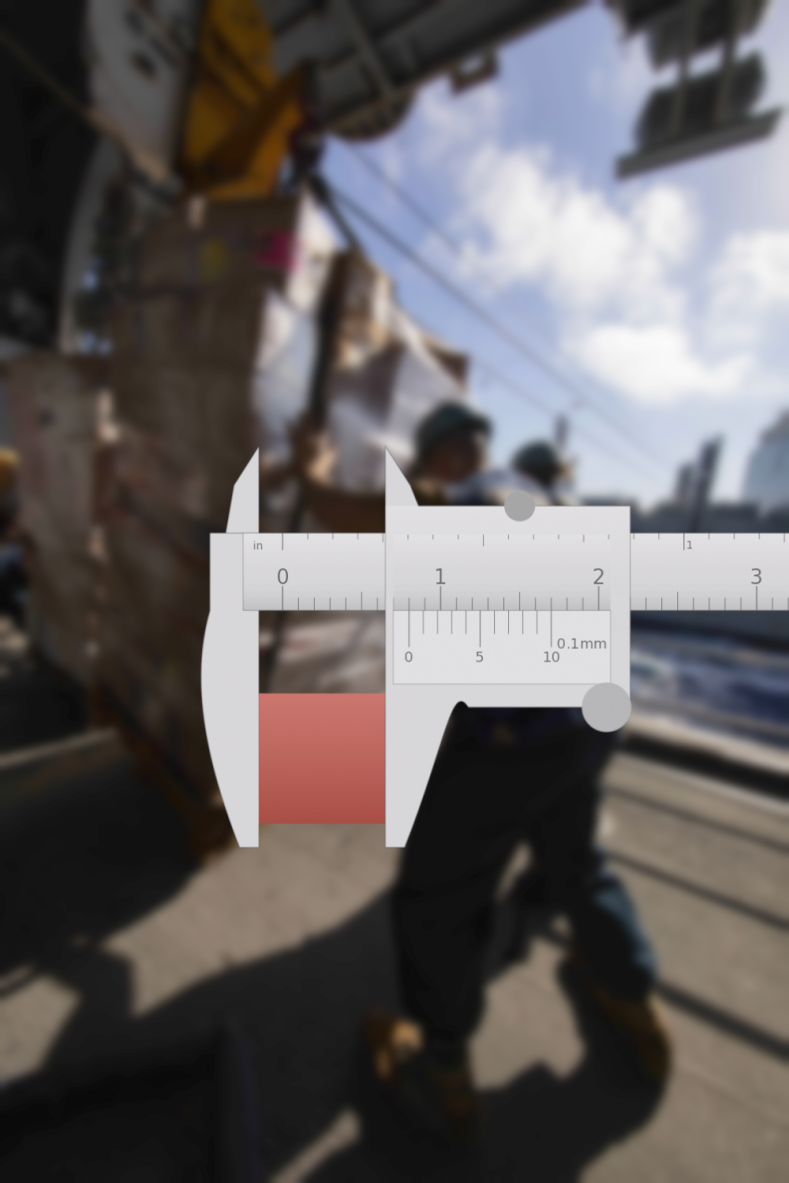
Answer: 8.0 (mm)
